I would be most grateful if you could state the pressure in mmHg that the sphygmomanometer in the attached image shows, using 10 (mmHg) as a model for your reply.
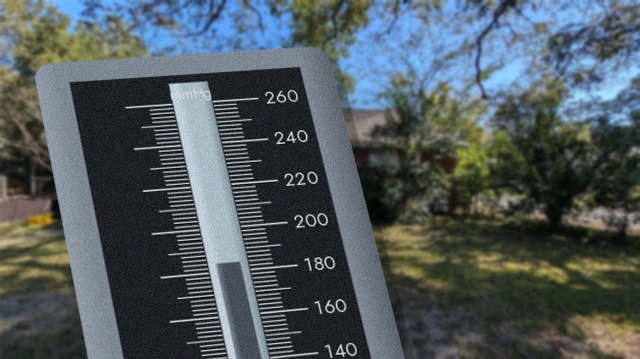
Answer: 184 (mmHg)
